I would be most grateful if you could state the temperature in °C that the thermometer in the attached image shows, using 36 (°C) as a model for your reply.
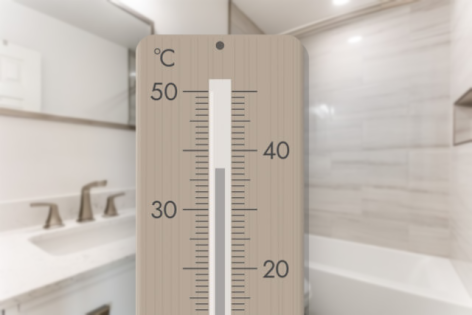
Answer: 37 (°C)
